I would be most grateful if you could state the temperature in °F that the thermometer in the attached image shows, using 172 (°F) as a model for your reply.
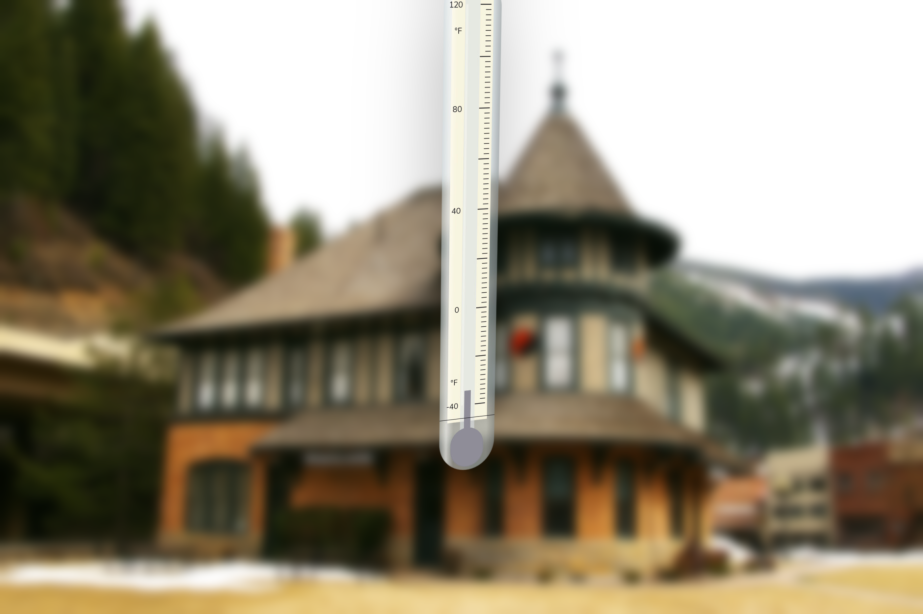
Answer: -34 (°F)
